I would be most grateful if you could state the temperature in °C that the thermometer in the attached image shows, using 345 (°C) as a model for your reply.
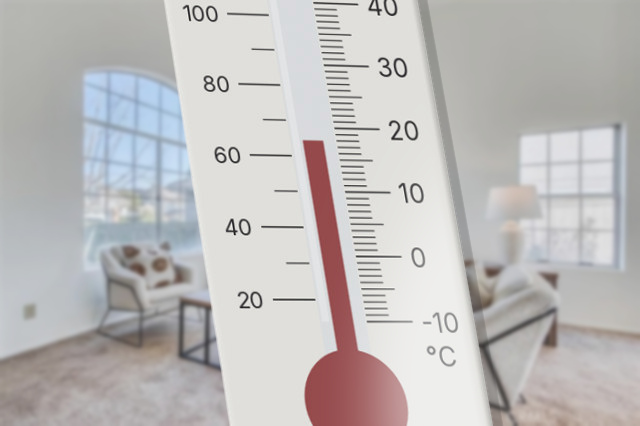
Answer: 18 (°C)
